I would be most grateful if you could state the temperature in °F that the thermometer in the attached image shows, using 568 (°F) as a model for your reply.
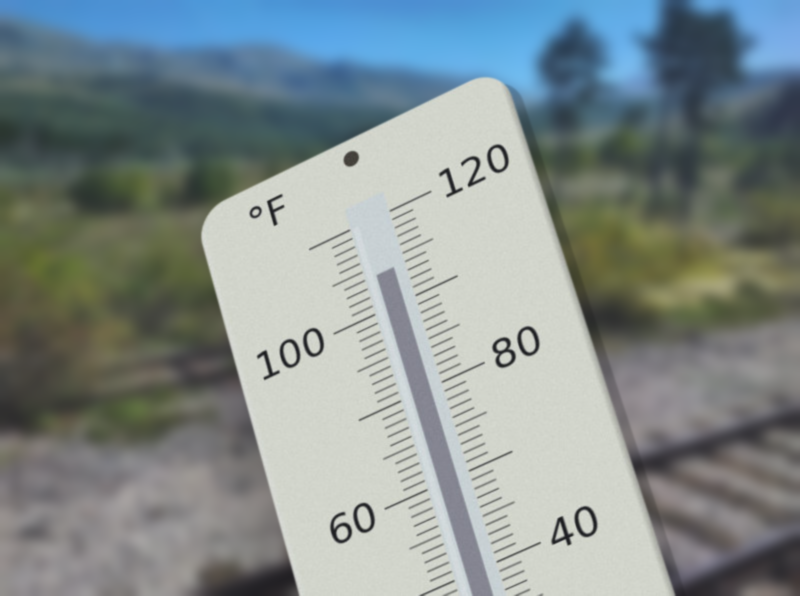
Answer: 108 (°F)
